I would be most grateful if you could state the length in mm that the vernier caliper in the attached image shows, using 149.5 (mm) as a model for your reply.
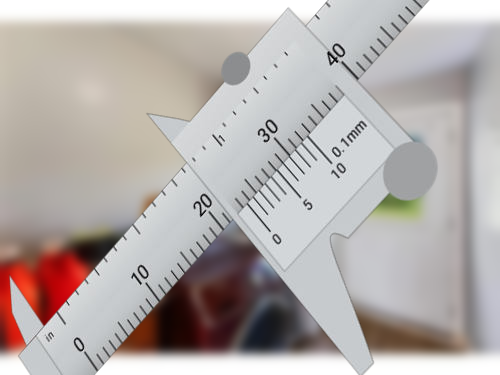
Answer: 23.6 (mm)
